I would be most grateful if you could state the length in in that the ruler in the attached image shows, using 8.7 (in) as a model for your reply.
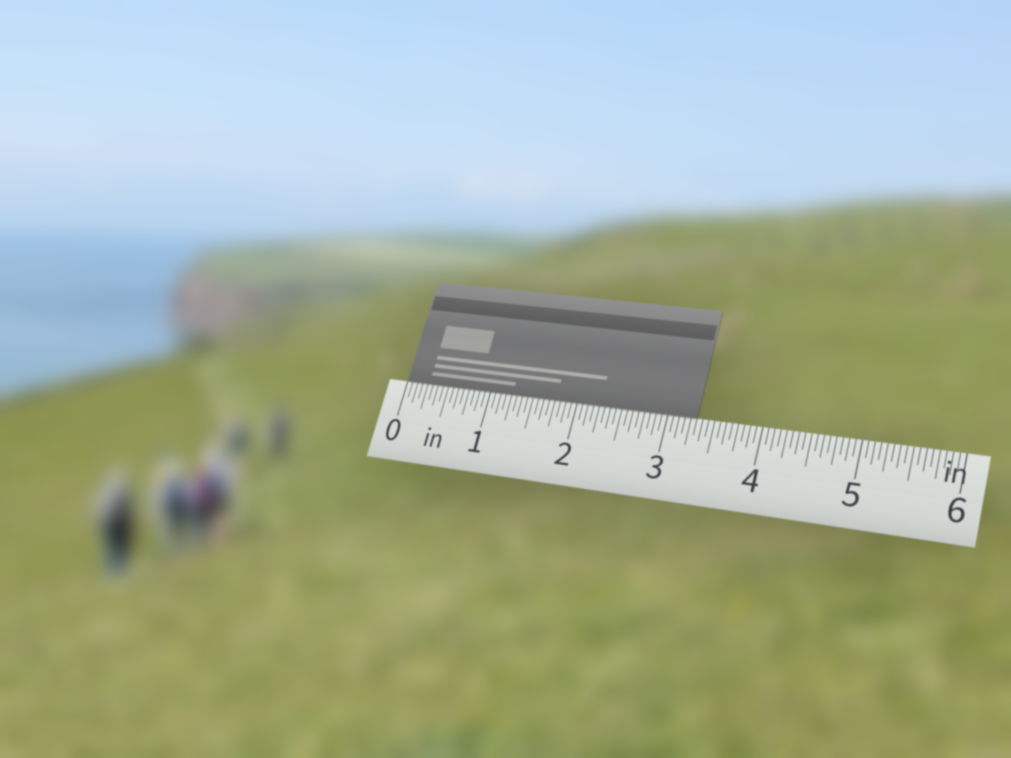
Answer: 3.3125 (in)
